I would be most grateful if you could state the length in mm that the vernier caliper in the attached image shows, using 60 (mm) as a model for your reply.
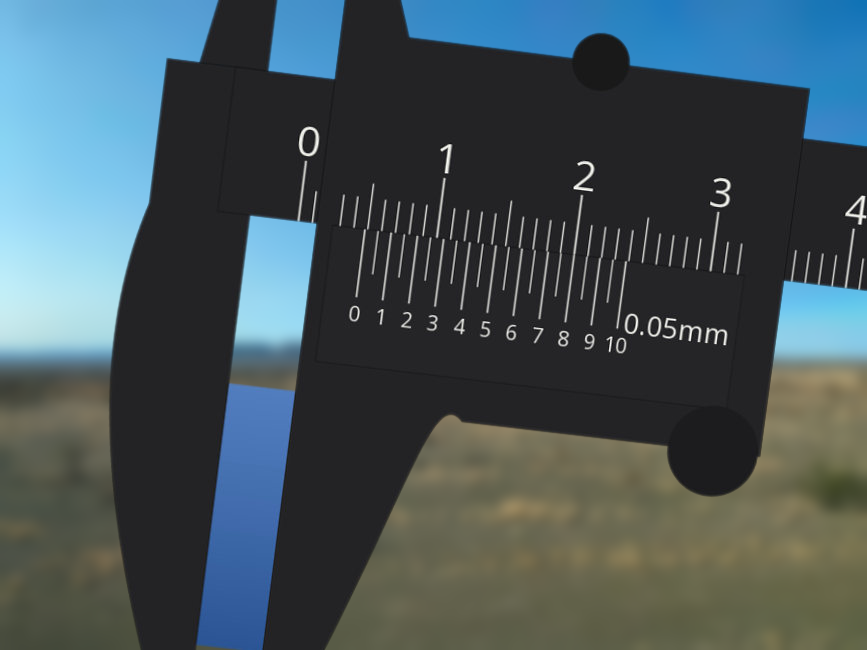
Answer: 4.8 (mm)
